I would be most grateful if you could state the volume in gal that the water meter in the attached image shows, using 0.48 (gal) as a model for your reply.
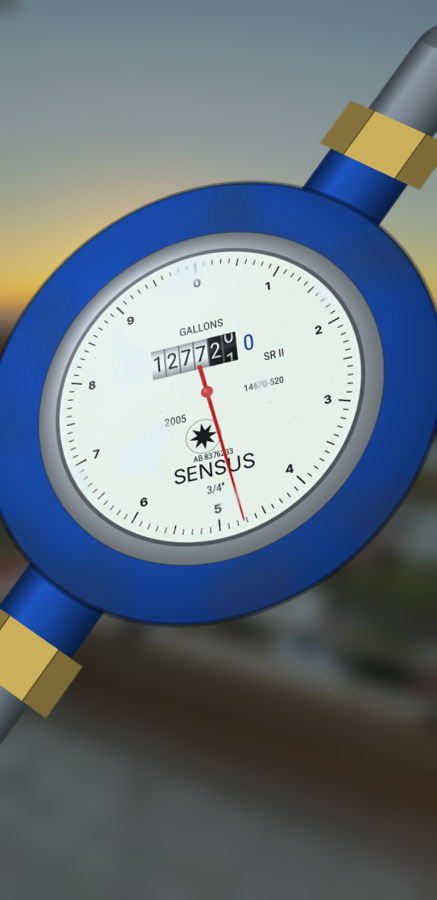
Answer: 1277204.7 (gal)
